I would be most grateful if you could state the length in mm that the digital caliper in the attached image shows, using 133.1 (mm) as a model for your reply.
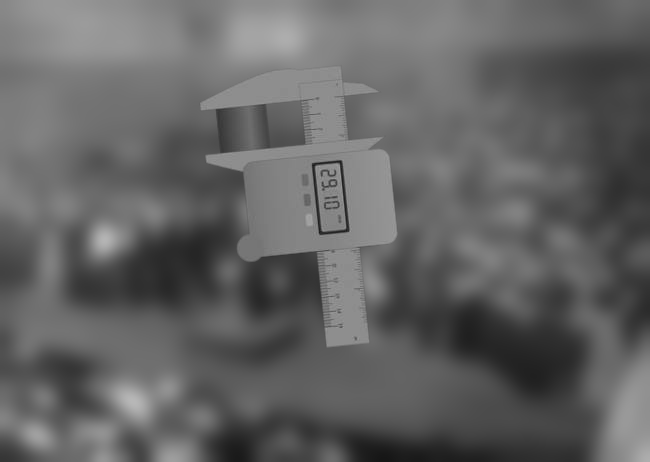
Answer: 29.10 (mm)
